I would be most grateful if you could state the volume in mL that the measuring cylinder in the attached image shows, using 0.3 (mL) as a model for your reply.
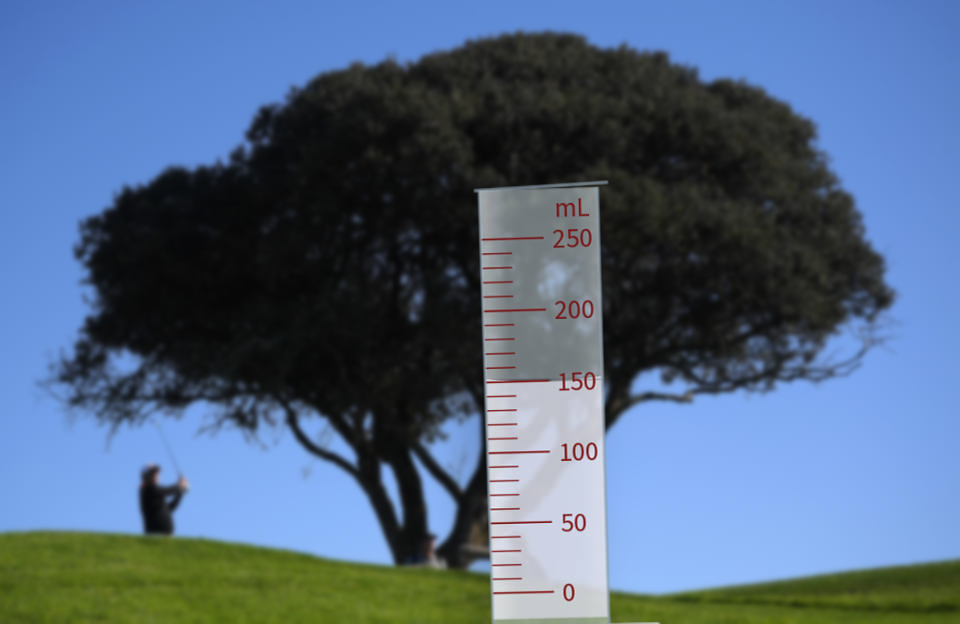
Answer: 150 (mL)
